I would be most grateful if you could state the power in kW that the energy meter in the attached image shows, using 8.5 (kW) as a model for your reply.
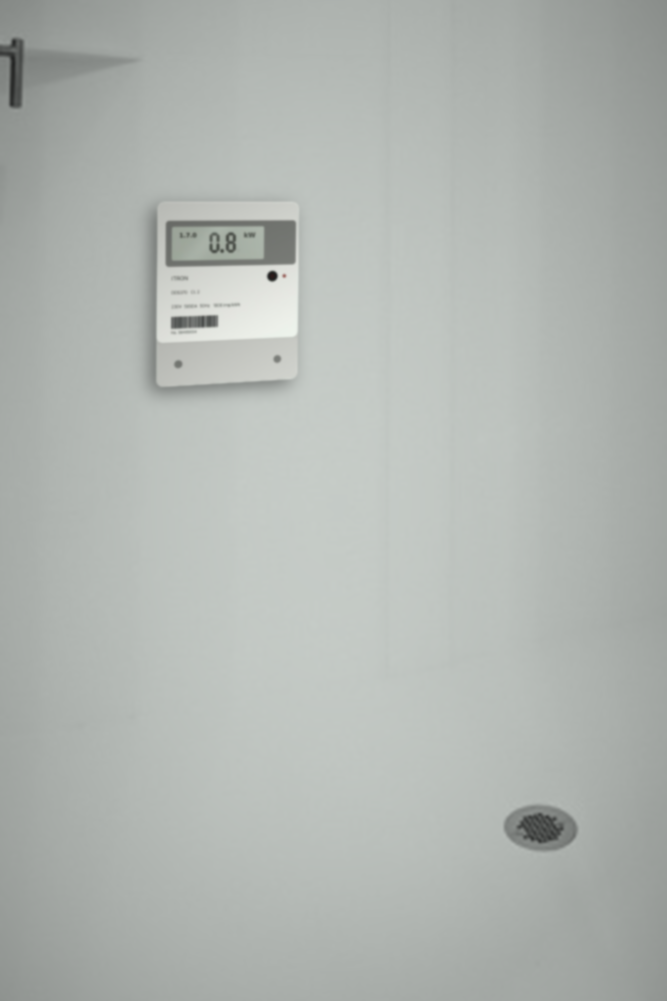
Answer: 0.8 (kW)
